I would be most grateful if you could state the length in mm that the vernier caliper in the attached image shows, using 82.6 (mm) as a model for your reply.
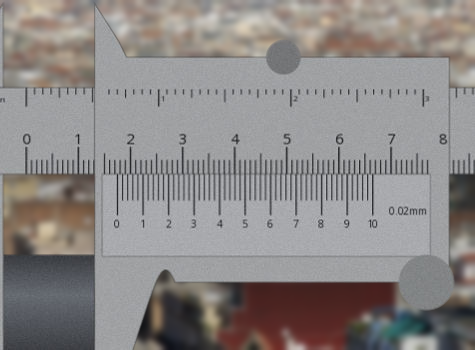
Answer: 17.5 (mm)
